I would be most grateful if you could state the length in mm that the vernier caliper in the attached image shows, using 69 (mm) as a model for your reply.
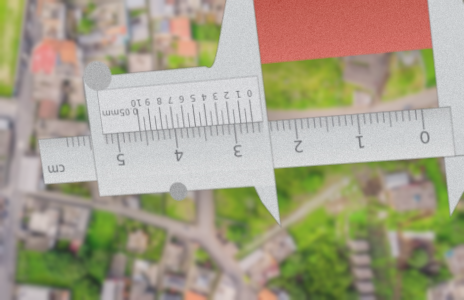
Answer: 27.0 (mm)
